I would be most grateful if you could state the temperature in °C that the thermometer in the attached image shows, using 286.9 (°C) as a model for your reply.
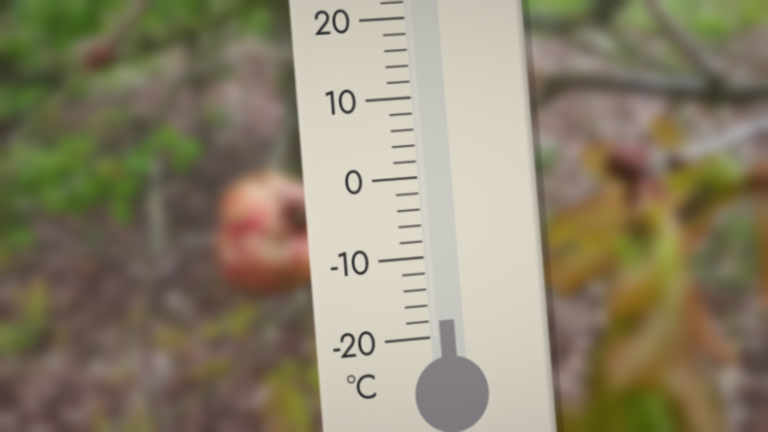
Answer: -18 (°C)
